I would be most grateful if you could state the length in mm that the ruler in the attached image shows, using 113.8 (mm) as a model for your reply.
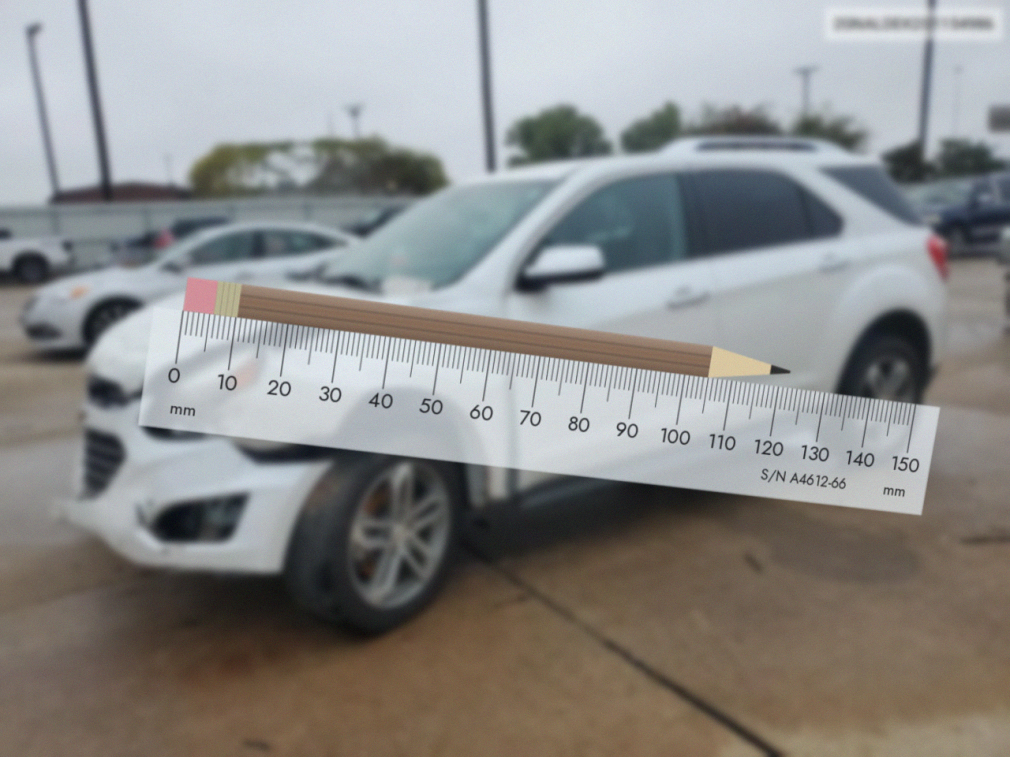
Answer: 122 (mm)
